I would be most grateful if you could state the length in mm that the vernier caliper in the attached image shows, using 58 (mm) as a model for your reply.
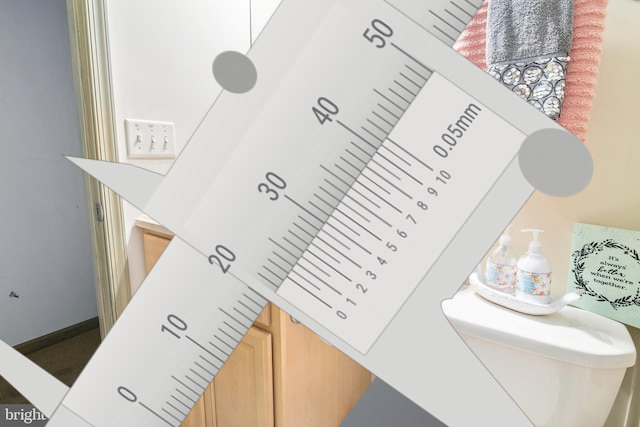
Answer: 22.6 (mm)
